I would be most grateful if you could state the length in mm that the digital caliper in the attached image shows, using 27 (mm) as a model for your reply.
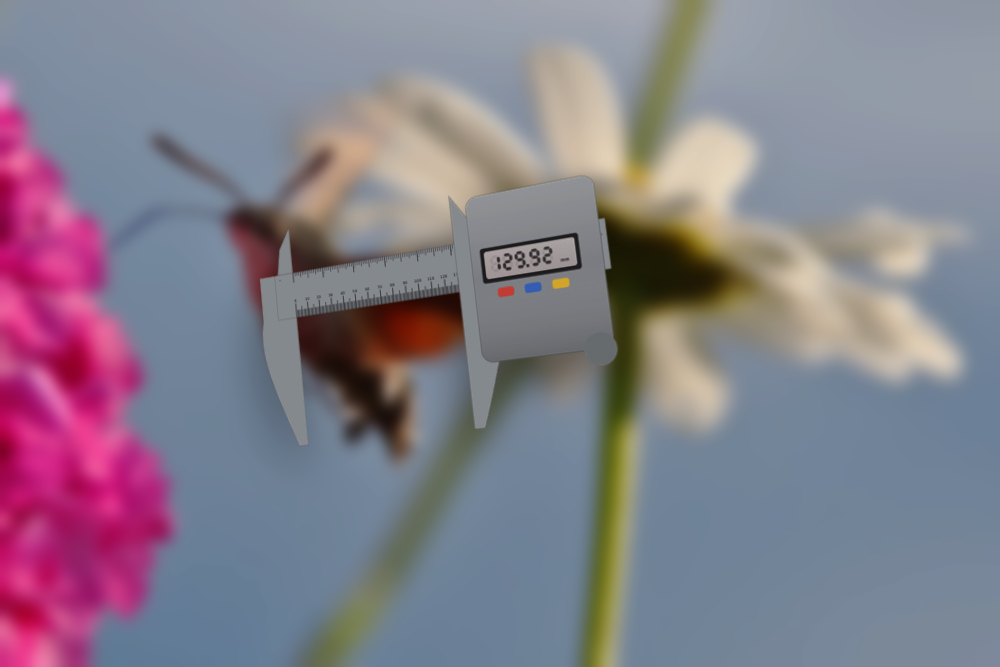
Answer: 129.92 (mm)
